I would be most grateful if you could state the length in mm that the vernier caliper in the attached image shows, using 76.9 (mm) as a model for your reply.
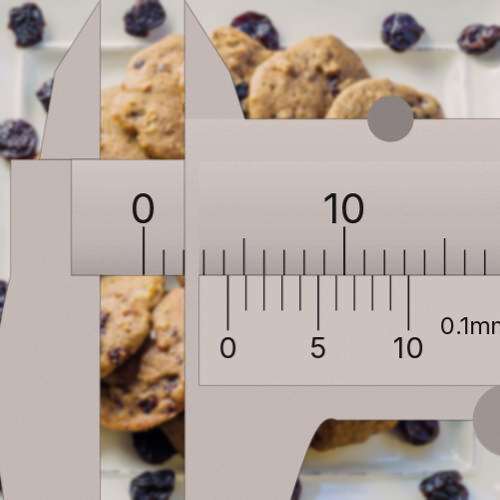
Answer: 4.2 (mm)
